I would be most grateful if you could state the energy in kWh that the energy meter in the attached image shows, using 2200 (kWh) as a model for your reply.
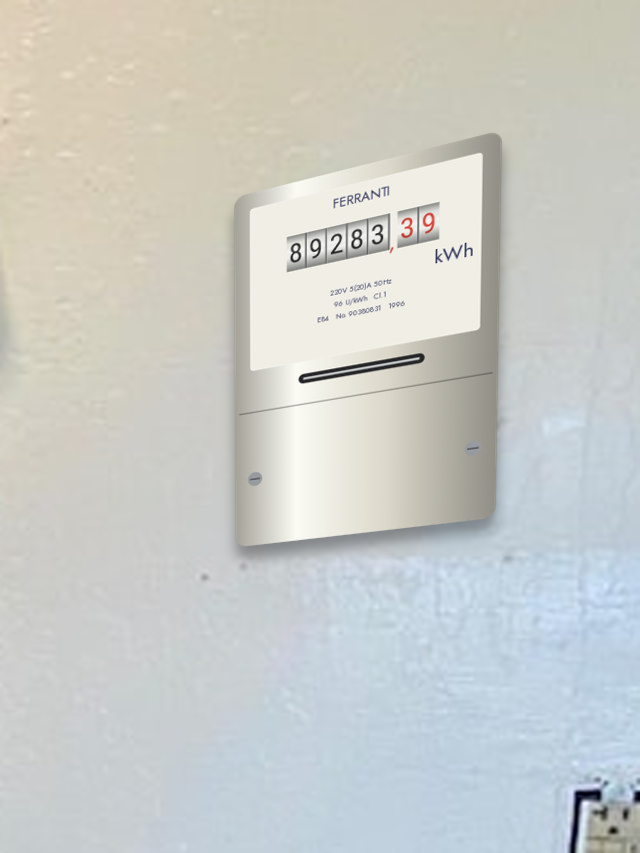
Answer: 89283.39 (kWh)
